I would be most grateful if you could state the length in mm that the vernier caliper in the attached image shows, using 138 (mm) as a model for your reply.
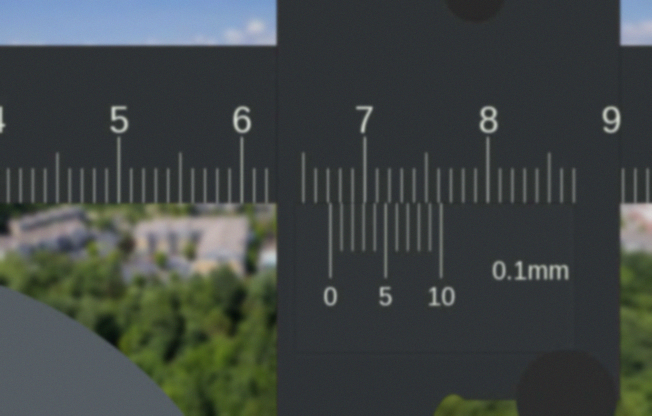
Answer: 67.2 (mm)
